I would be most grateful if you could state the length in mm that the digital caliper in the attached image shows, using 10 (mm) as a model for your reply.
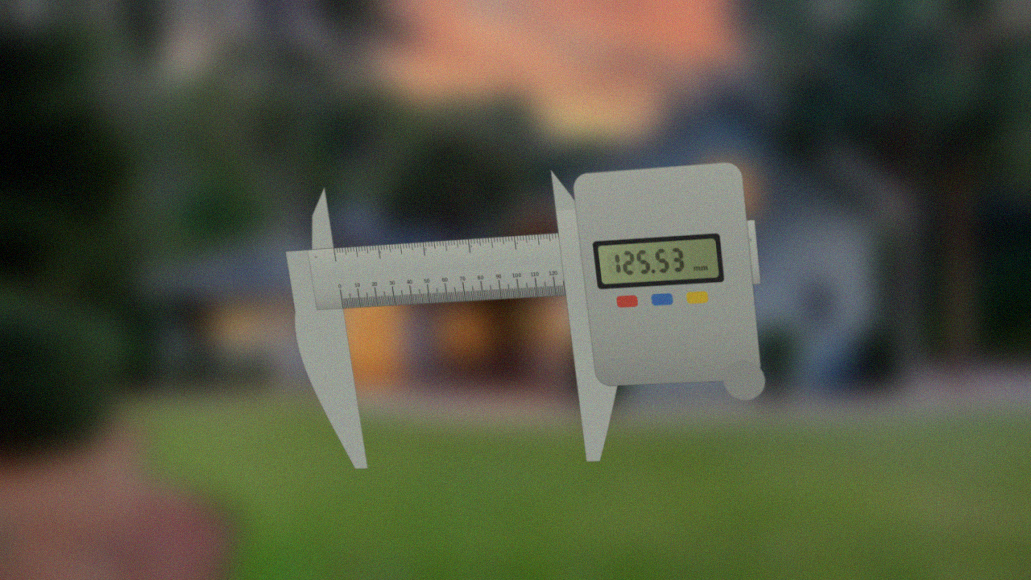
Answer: 125.53 (mm)
